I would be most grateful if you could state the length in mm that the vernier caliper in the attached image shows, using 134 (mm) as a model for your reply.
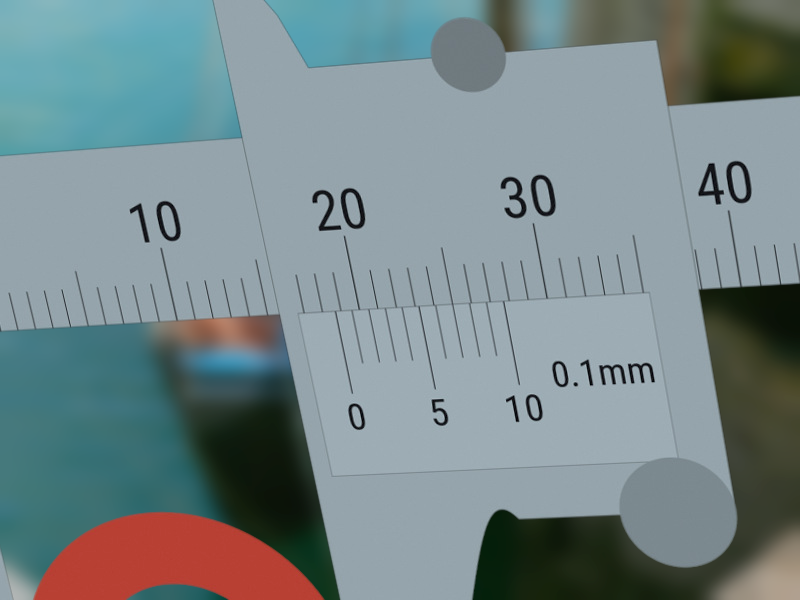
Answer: 18.7 (mm)
